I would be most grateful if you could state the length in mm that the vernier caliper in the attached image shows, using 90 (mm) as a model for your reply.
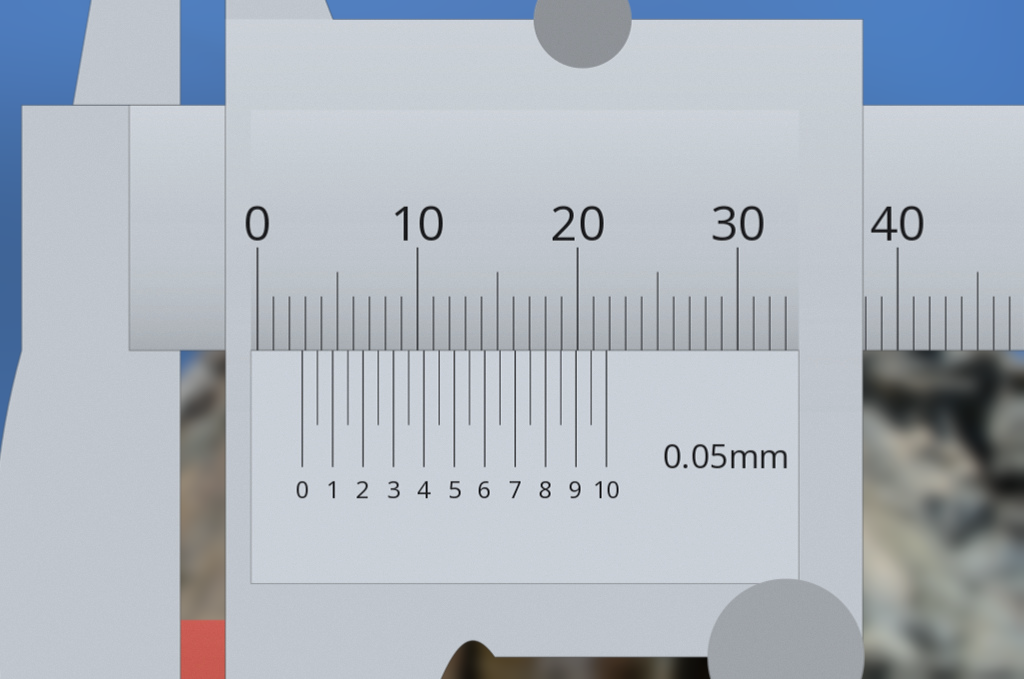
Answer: 2.8 (mm)
